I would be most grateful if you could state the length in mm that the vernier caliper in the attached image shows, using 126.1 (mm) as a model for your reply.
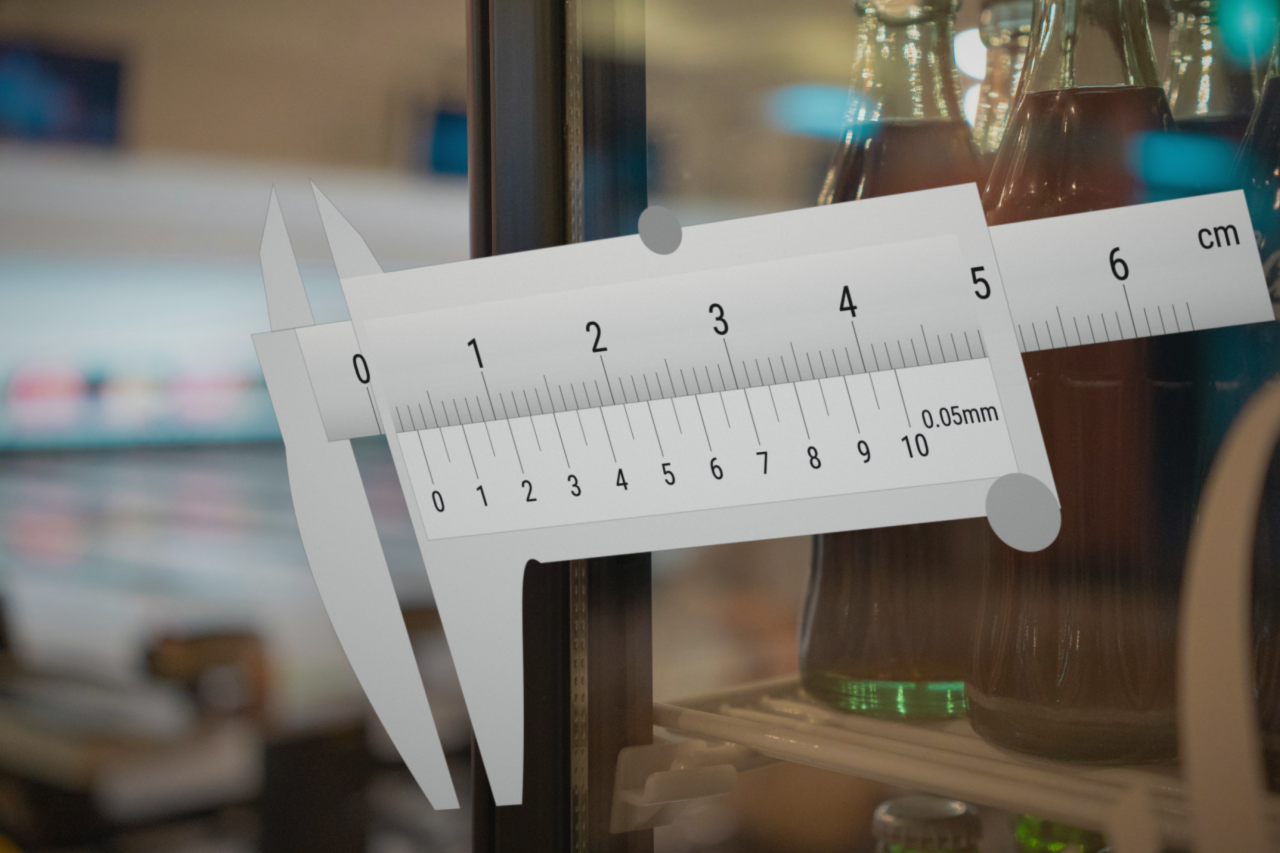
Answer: 3.2 (mm)
